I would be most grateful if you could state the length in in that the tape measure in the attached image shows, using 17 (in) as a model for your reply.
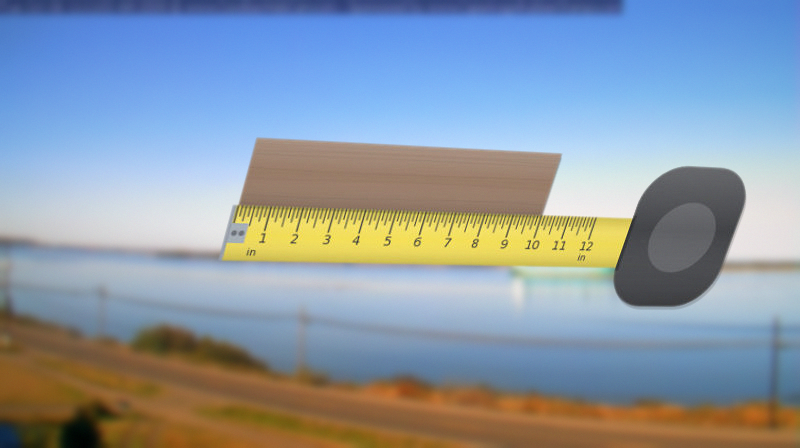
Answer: 10 (in)
